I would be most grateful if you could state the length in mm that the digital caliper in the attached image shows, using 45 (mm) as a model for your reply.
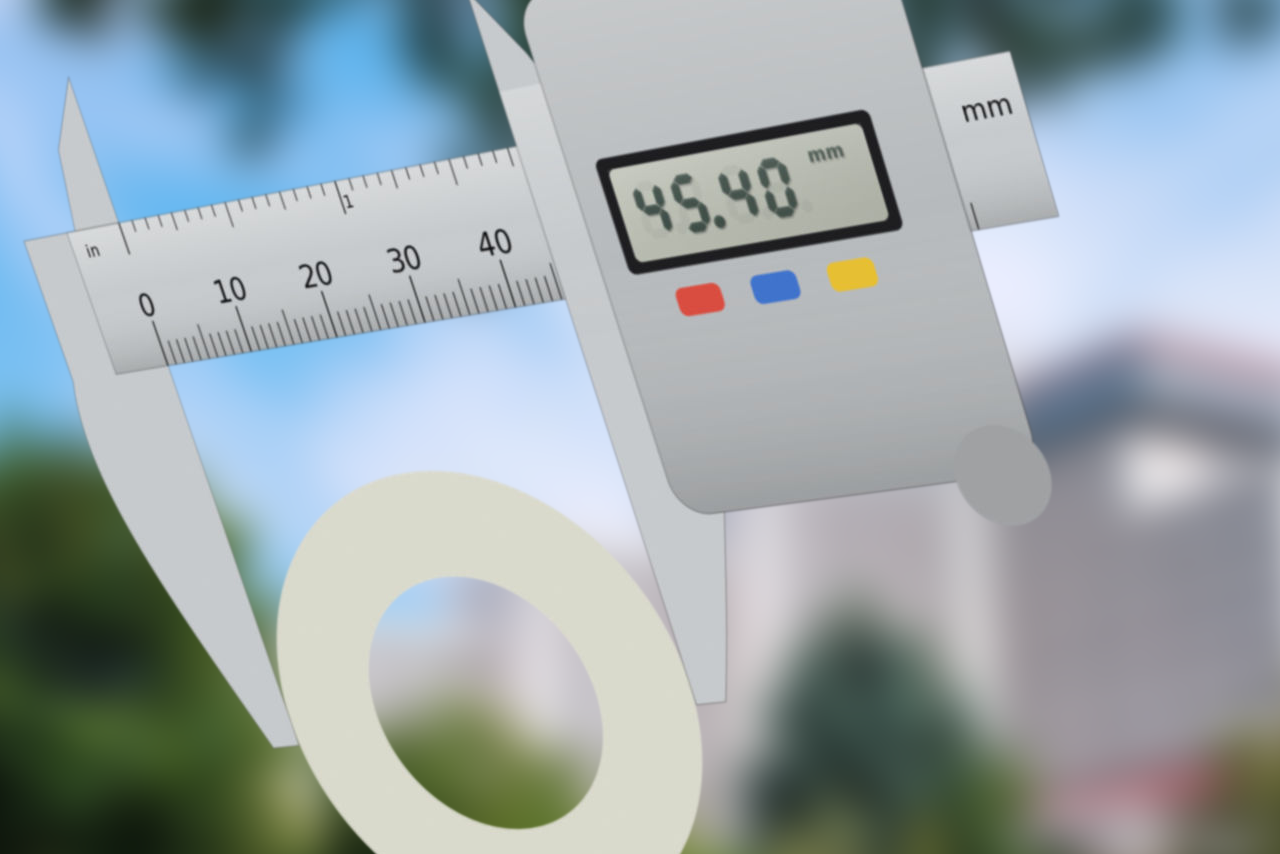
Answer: 45.40 (mm)
